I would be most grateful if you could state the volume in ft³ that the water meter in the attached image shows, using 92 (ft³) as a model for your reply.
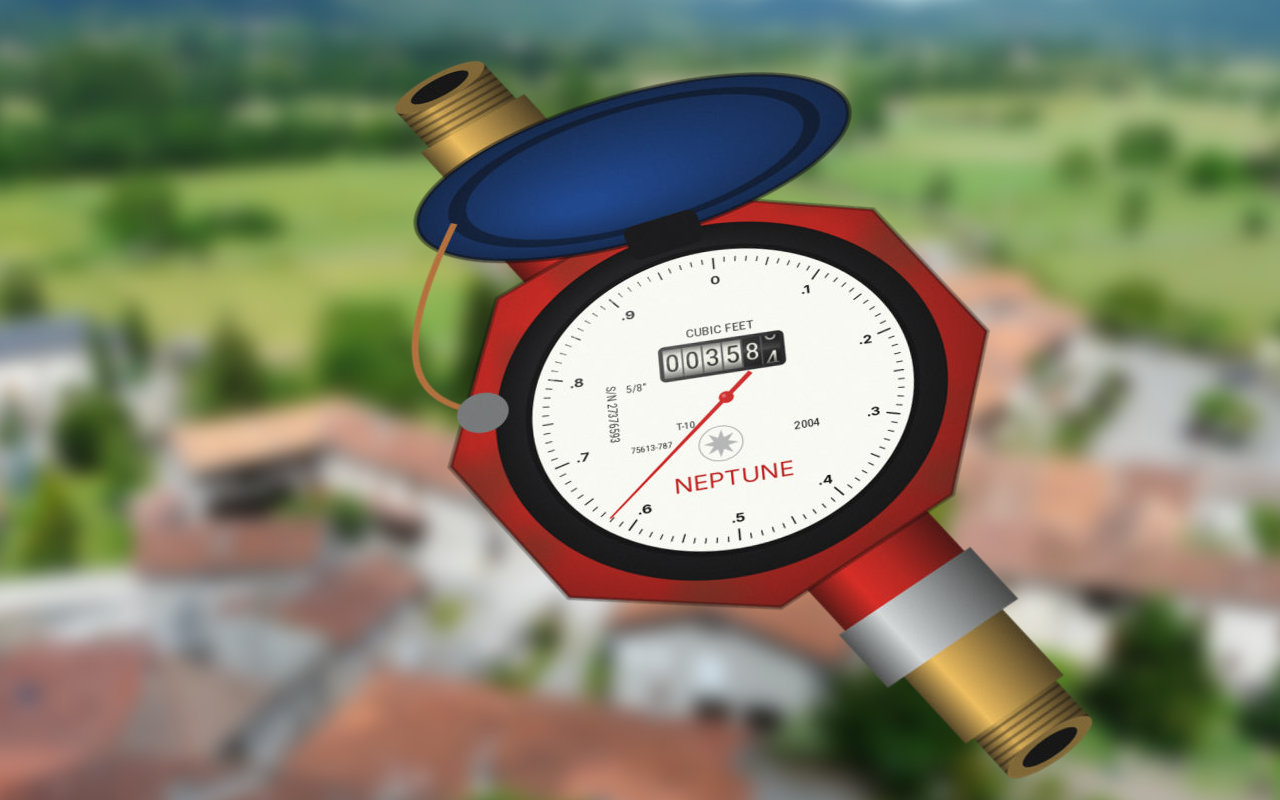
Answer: 3583.62 (ft³)
